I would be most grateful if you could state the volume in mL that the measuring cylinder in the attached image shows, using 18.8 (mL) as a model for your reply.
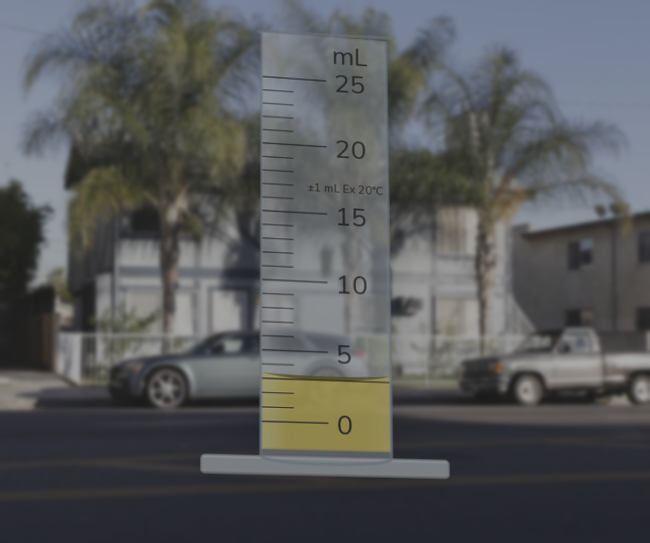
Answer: 3 (mL)
